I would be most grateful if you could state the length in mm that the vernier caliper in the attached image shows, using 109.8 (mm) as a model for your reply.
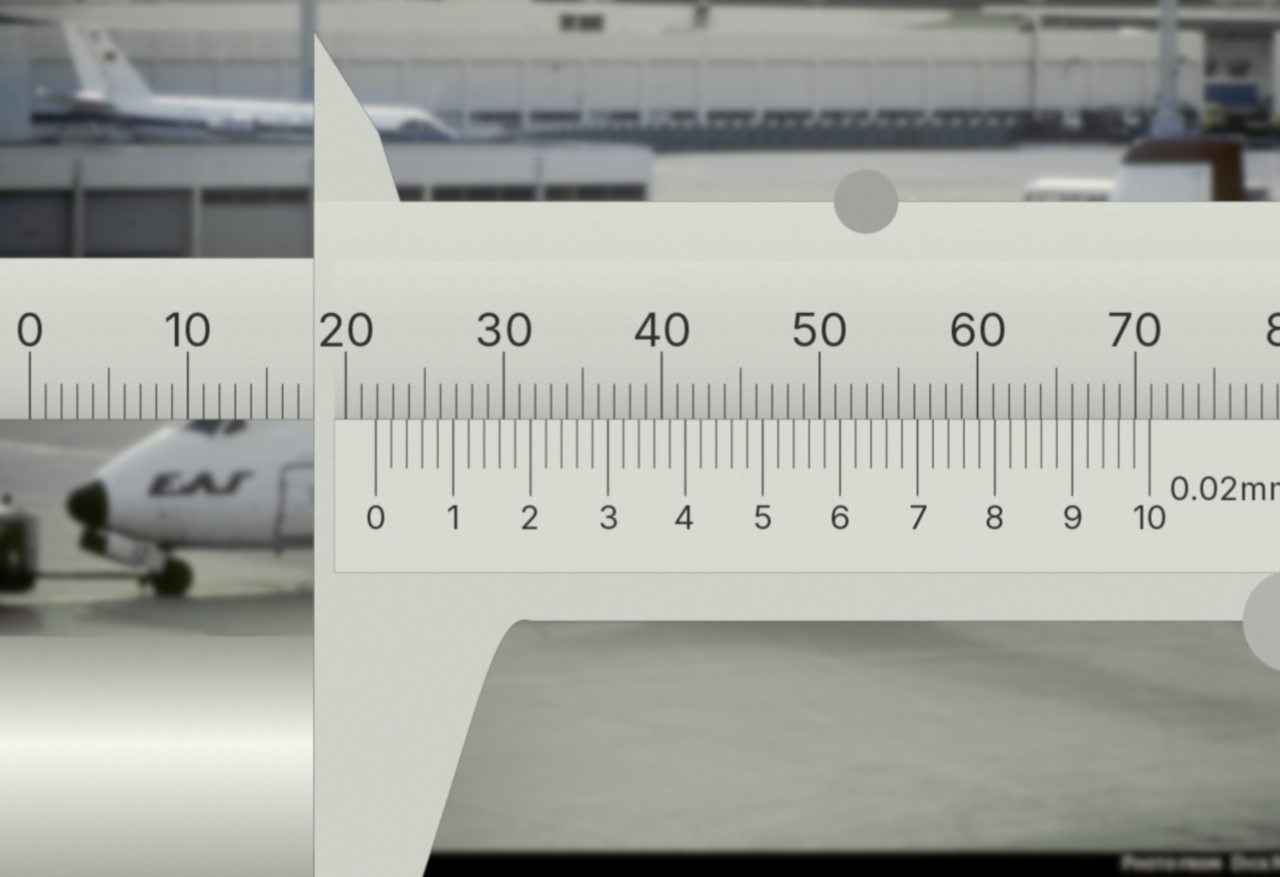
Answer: 21.9 (mm)
